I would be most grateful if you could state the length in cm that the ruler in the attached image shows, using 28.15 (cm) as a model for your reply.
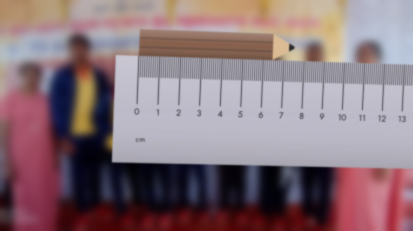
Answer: 7.5 (cm)
